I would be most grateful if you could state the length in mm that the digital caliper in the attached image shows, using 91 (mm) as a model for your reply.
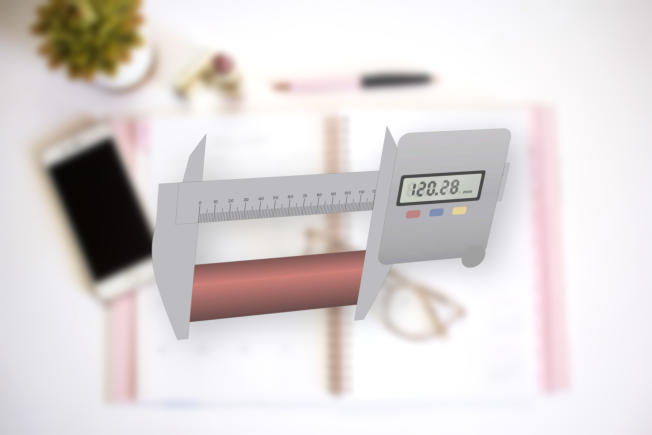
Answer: 120.28 (mm)
